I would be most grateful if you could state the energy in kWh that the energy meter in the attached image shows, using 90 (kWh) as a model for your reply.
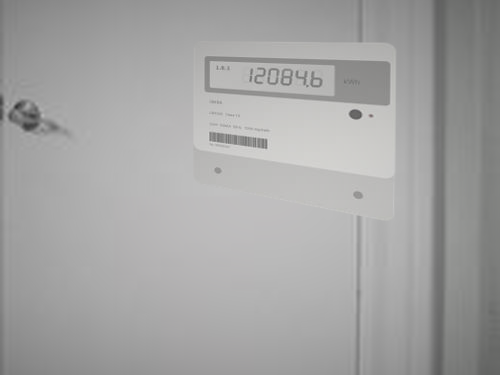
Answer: 12084.6 (kWh)
